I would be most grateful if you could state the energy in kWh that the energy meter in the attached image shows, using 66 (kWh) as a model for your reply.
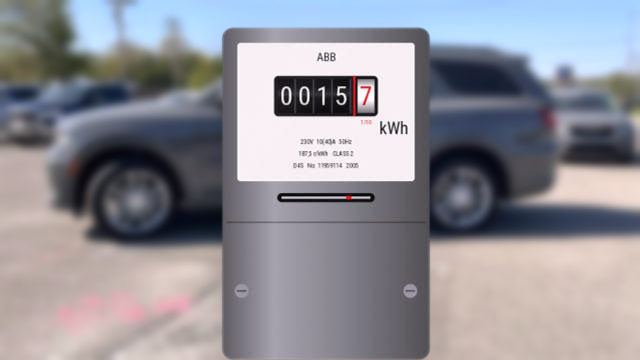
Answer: 15.7 (kWh)
